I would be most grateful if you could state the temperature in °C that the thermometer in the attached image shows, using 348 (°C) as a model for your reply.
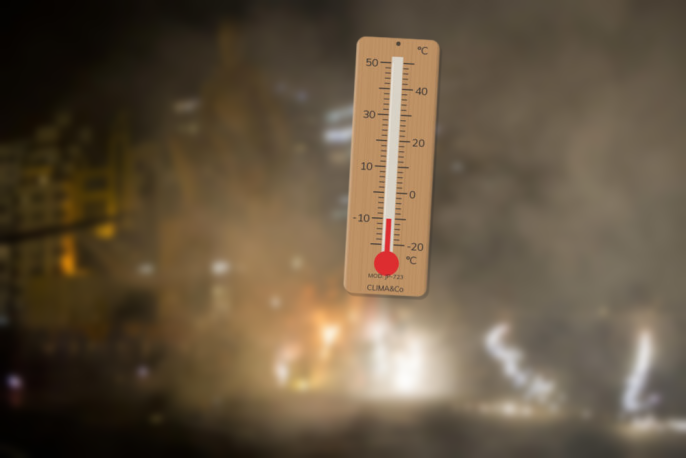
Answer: -10 (°C)
